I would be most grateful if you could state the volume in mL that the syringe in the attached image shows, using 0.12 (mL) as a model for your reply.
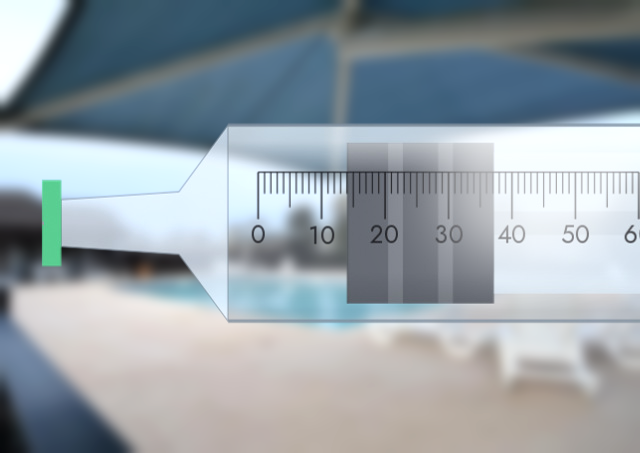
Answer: 14 (mL)
